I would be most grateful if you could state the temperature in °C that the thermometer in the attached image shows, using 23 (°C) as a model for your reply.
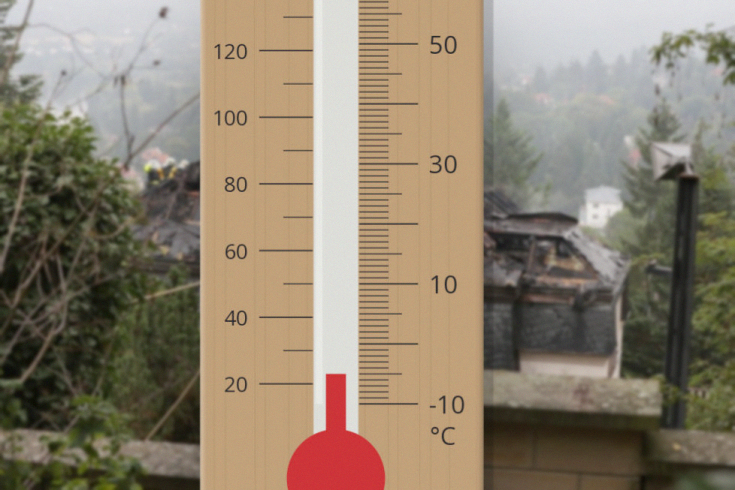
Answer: -5 (°C)
